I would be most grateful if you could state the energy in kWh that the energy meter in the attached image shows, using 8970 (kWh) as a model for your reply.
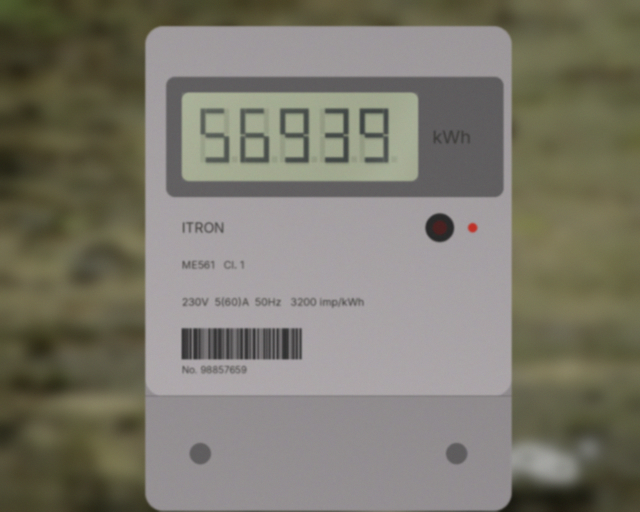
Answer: 56939 (kWh)
